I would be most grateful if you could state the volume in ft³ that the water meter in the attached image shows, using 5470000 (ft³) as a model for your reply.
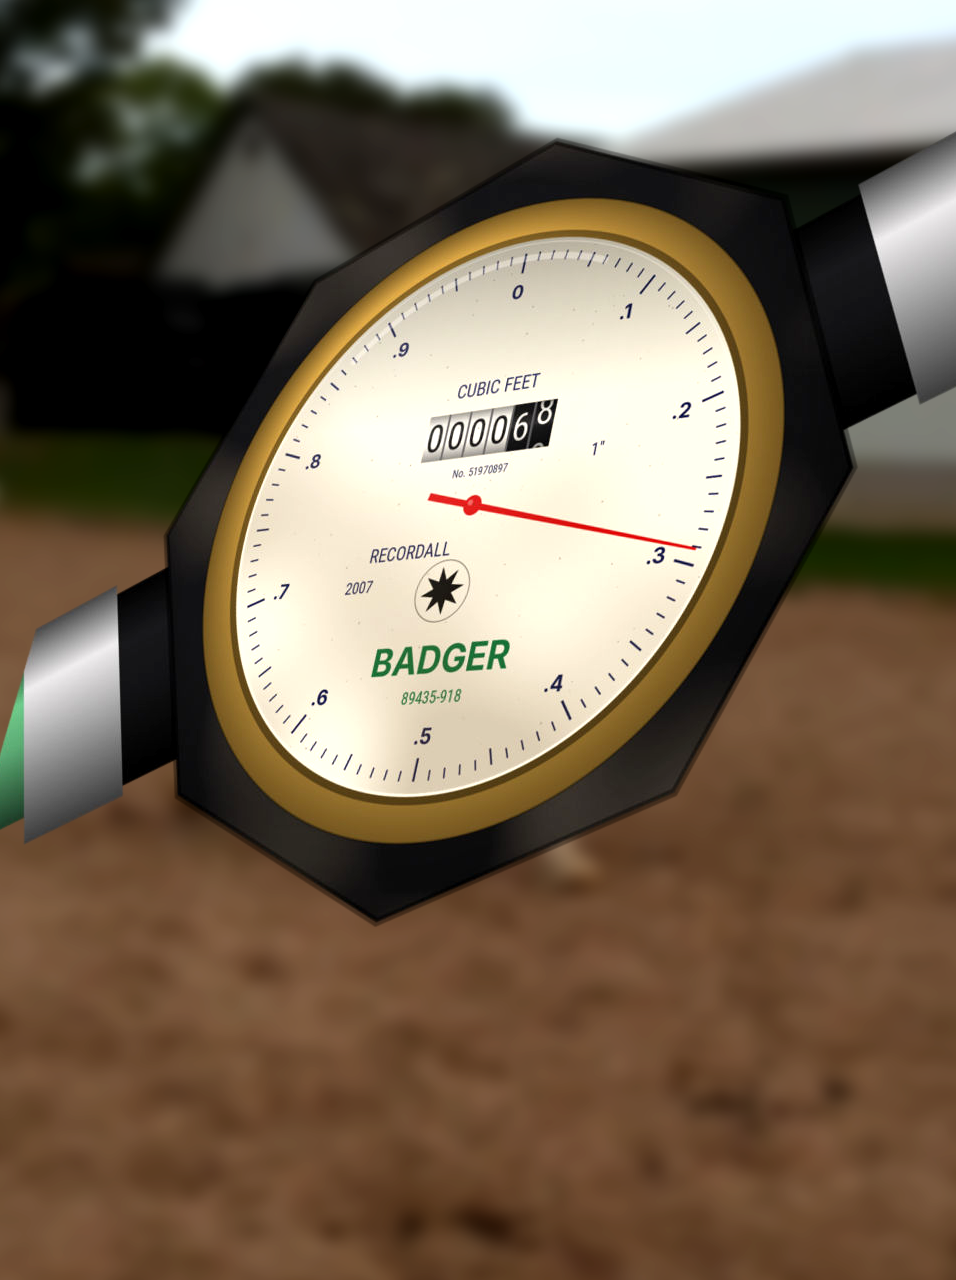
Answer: 68.29 (ft³)
